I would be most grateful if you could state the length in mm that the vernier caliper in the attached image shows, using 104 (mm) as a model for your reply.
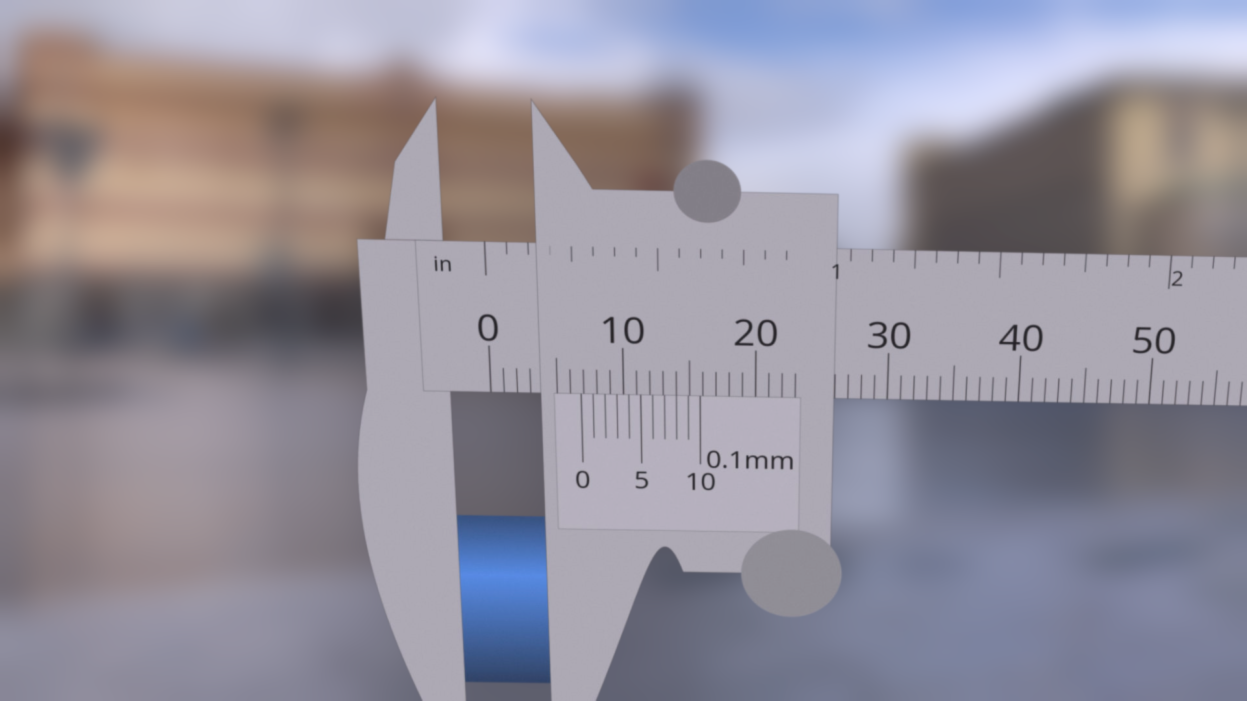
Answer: 6.8 (mm)
